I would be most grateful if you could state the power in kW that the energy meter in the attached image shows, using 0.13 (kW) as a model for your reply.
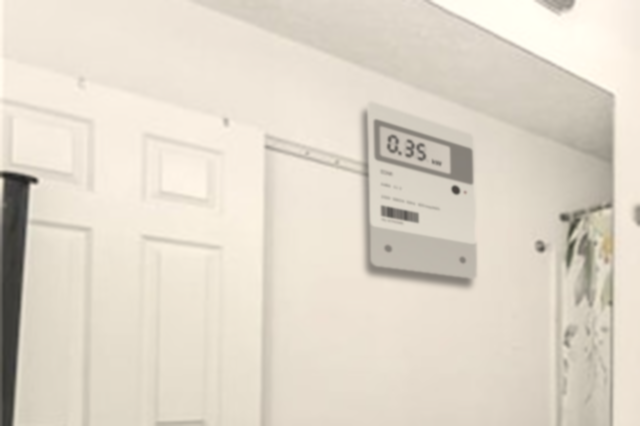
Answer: 0.35 (kW)
